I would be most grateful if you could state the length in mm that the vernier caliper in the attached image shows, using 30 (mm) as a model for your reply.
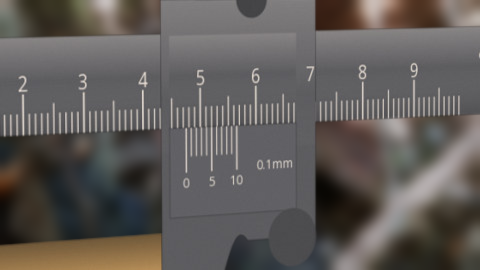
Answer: 47.5 (mm)
